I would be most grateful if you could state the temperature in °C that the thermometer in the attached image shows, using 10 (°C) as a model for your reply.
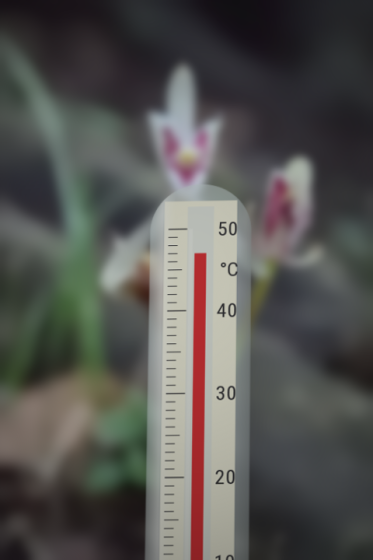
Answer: 47 (°C)
